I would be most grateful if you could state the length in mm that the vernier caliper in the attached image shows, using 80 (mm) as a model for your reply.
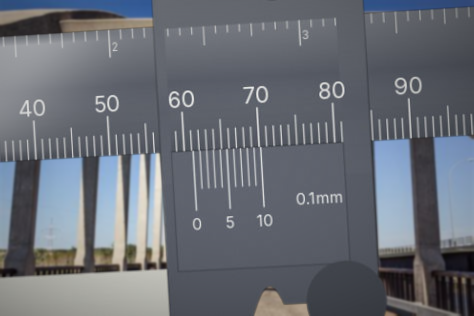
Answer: 61.2 (mm)
